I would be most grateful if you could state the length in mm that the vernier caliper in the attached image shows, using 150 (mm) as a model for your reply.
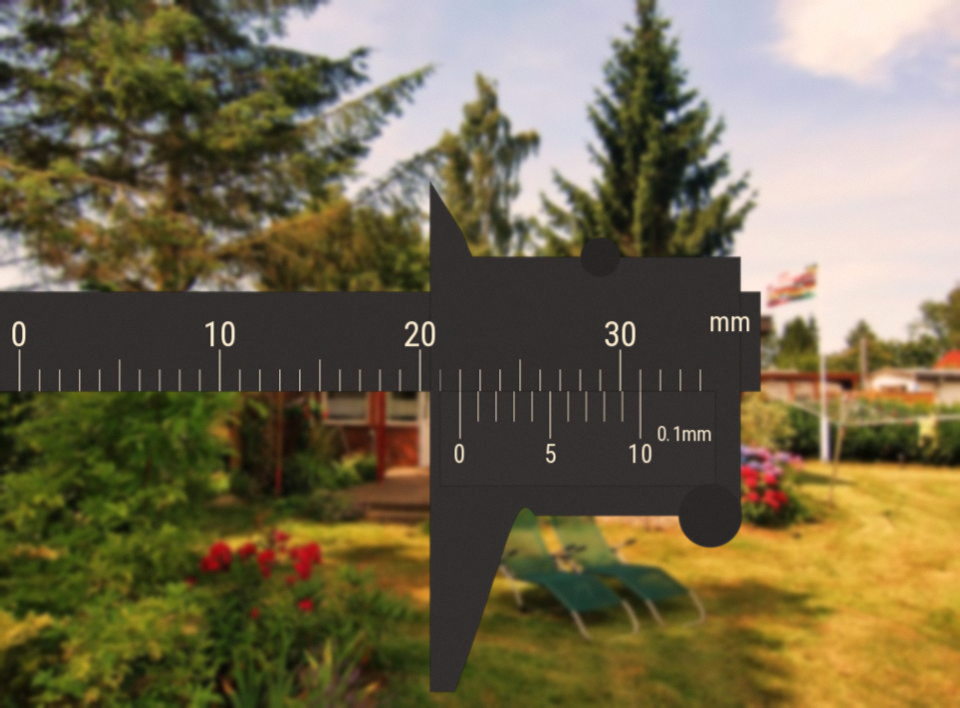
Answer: 22.0 (mm)
